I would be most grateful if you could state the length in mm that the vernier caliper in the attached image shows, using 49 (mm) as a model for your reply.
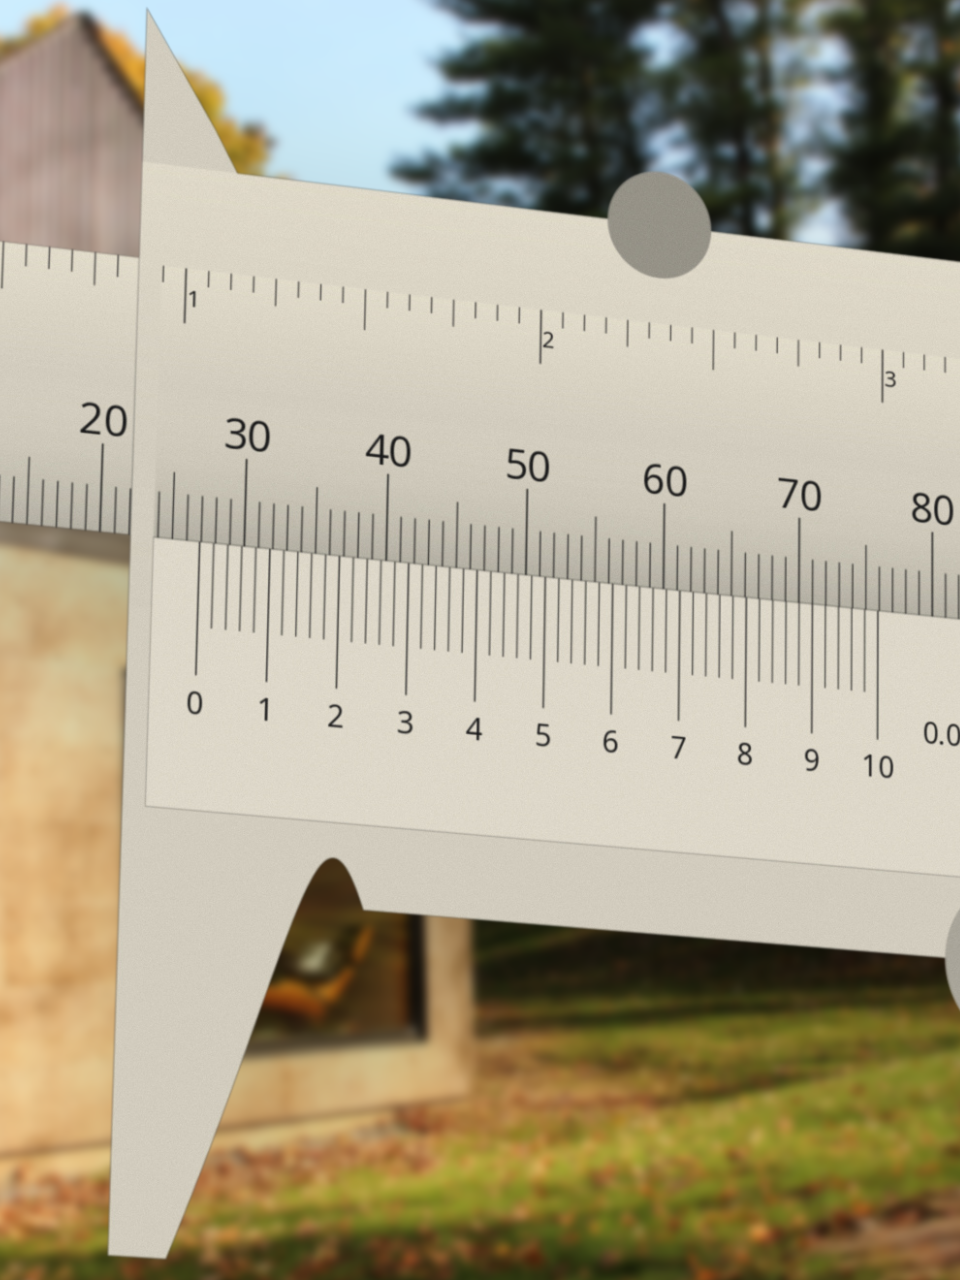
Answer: 26.9 (mm)
